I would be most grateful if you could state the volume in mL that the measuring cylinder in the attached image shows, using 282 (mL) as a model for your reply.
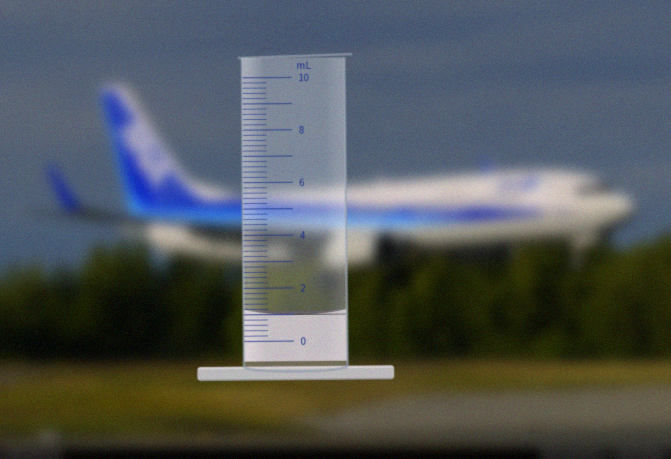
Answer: 1 (mL)
